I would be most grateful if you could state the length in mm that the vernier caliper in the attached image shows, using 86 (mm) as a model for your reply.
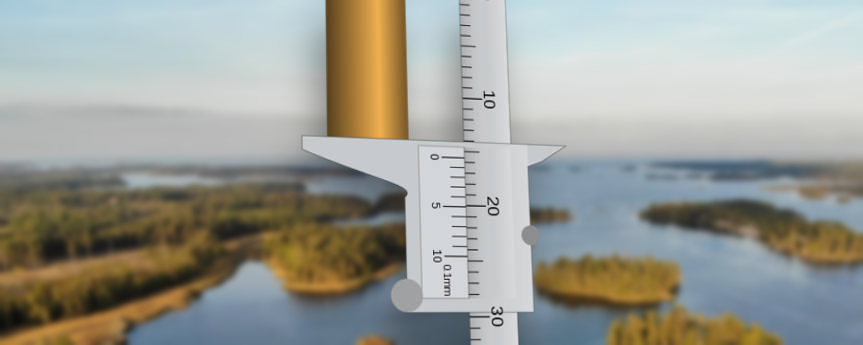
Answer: 15.6 (mm)
